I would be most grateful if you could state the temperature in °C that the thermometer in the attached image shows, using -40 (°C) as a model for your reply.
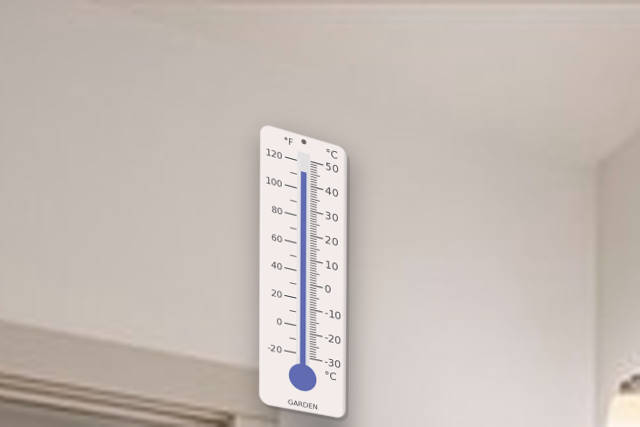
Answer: 45 (°C)
